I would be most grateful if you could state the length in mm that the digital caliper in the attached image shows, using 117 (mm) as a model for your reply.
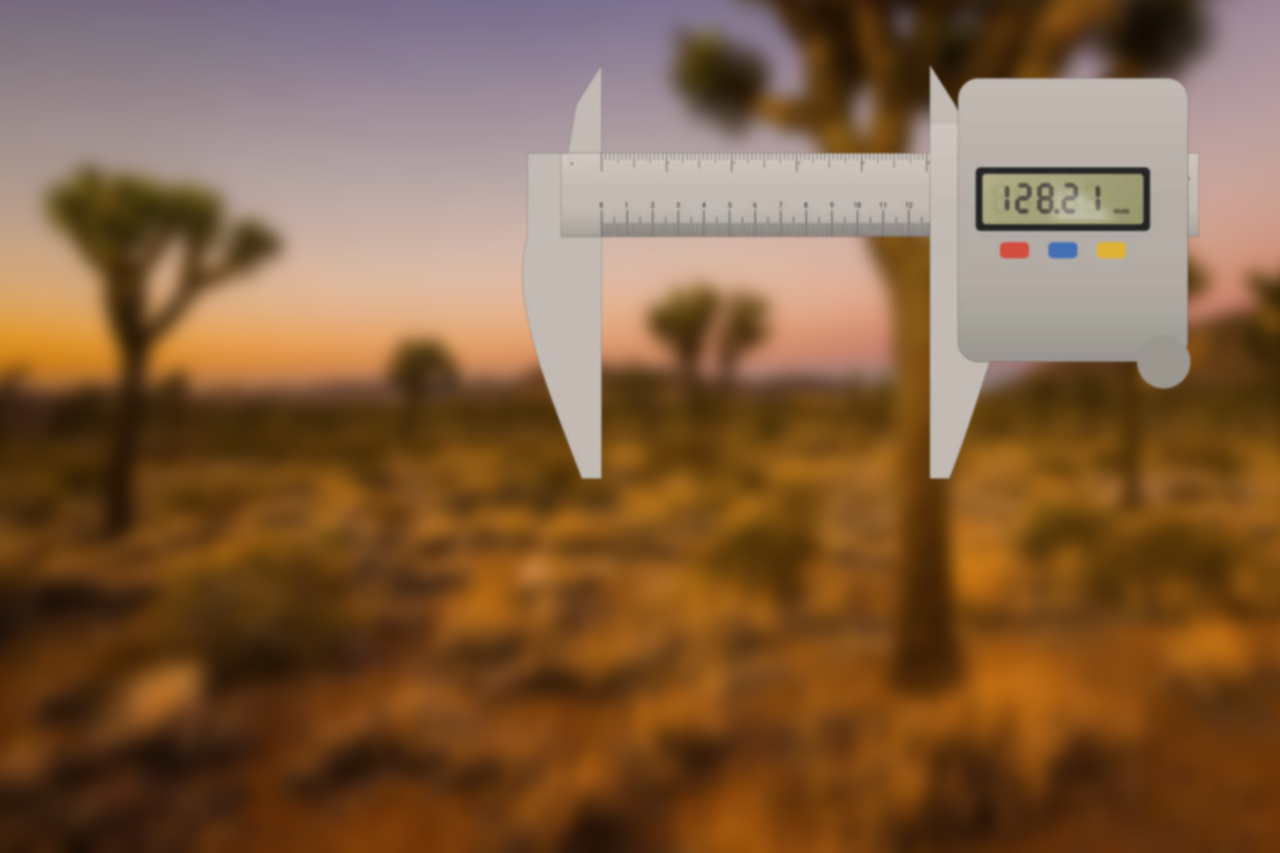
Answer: 128.21 (mm)
